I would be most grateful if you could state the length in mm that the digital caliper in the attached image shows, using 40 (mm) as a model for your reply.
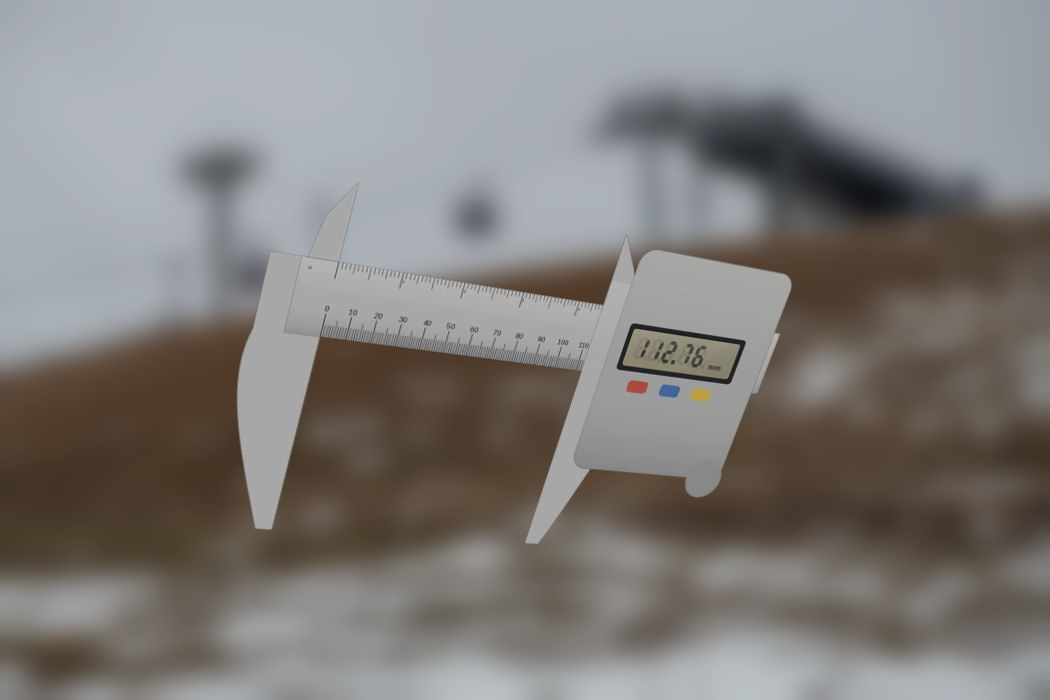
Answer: 112.76 (mm)
